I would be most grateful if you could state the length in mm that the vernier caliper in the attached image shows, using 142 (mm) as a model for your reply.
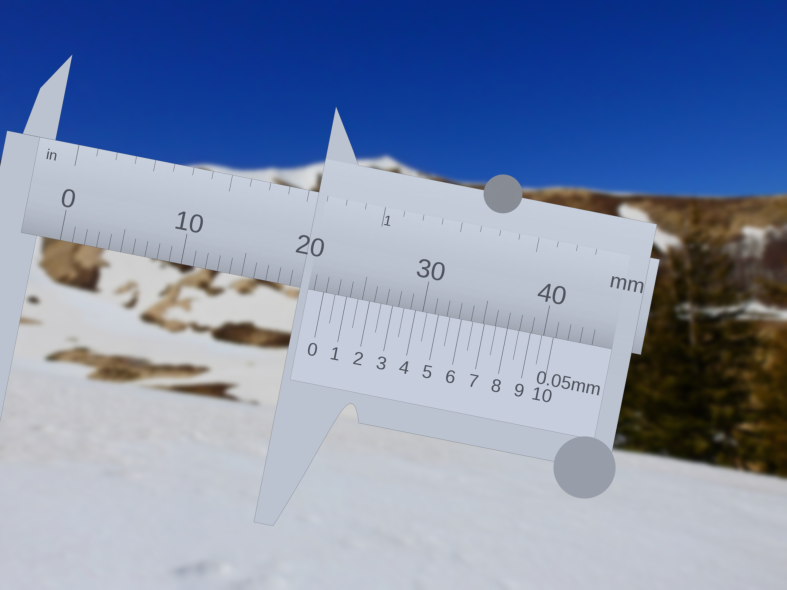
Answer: 21.8 (mm)
